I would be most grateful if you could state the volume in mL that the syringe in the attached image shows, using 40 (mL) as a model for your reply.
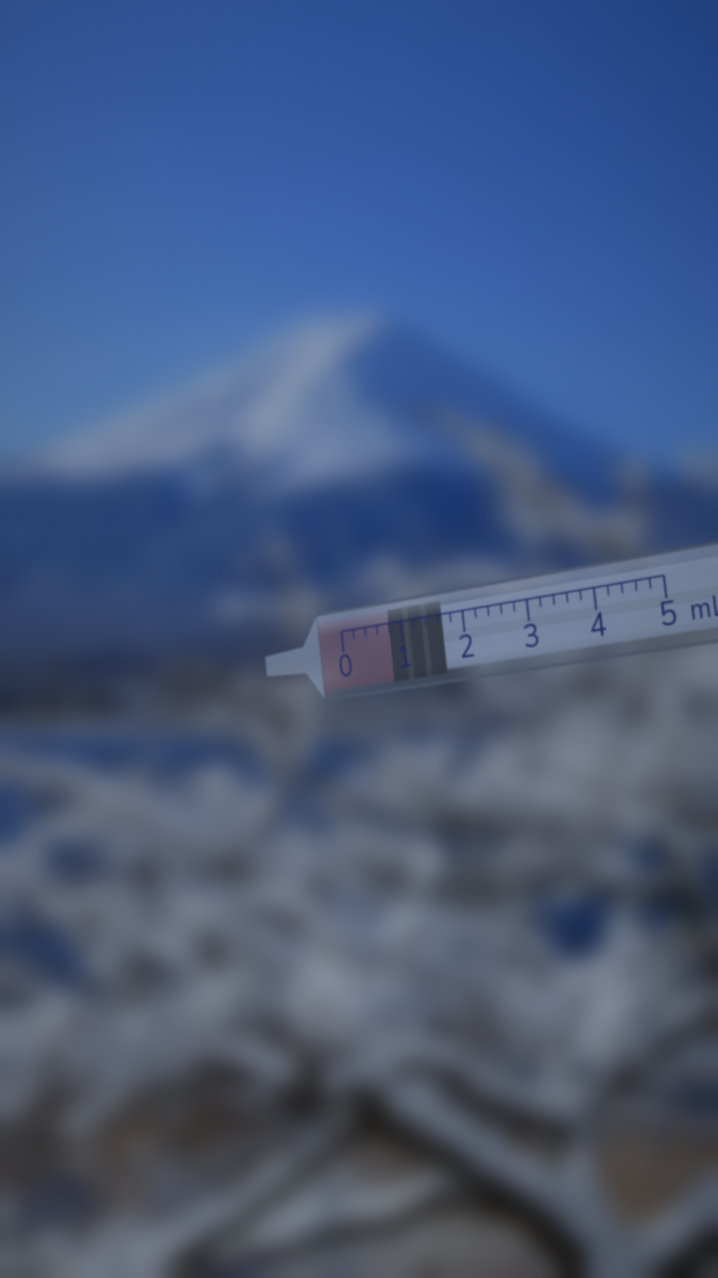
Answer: 0.8 (mL)
